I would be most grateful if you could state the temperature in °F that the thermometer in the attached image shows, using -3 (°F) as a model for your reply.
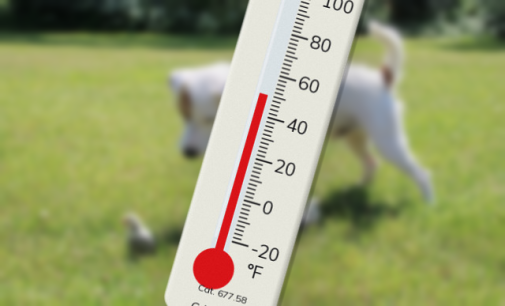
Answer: 50 (°F)
